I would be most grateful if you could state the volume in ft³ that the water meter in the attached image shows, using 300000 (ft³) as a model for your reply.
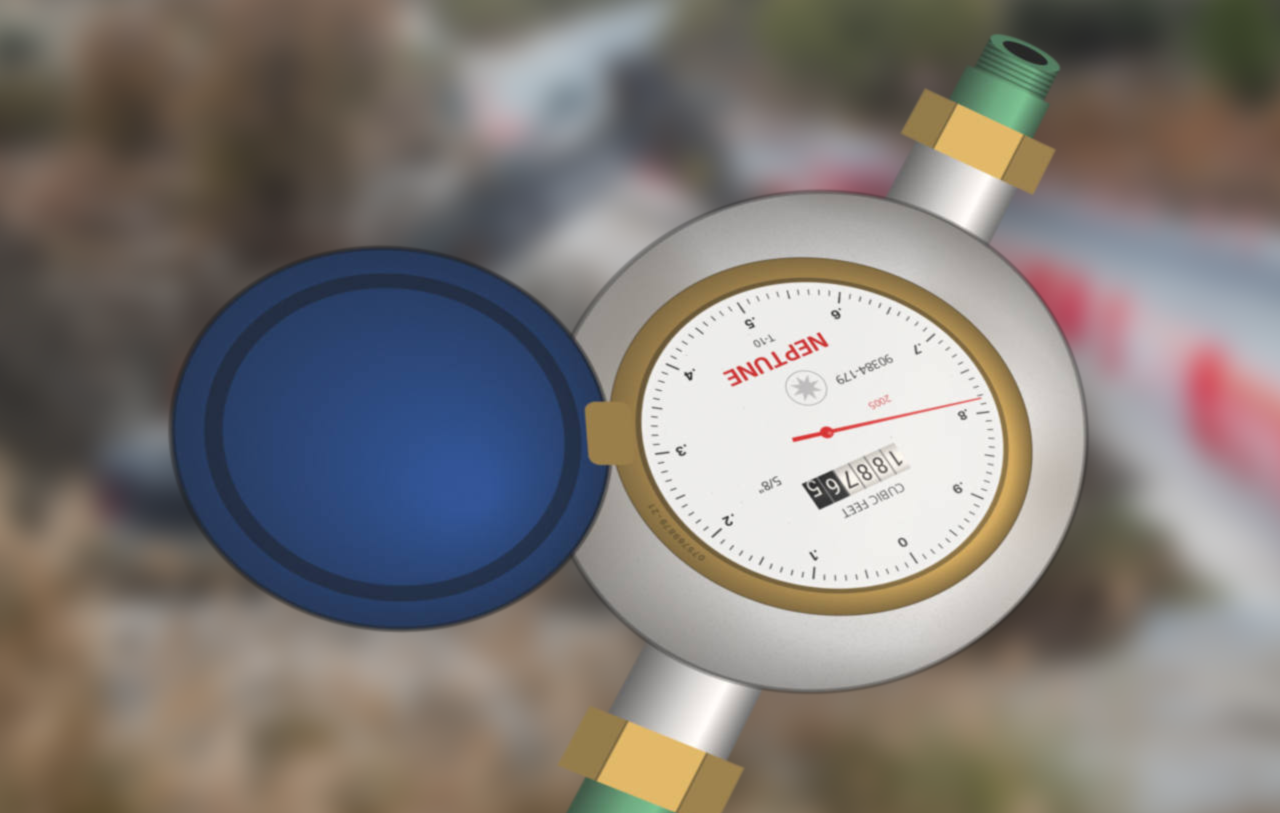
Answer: 188764.78 (ft³)
